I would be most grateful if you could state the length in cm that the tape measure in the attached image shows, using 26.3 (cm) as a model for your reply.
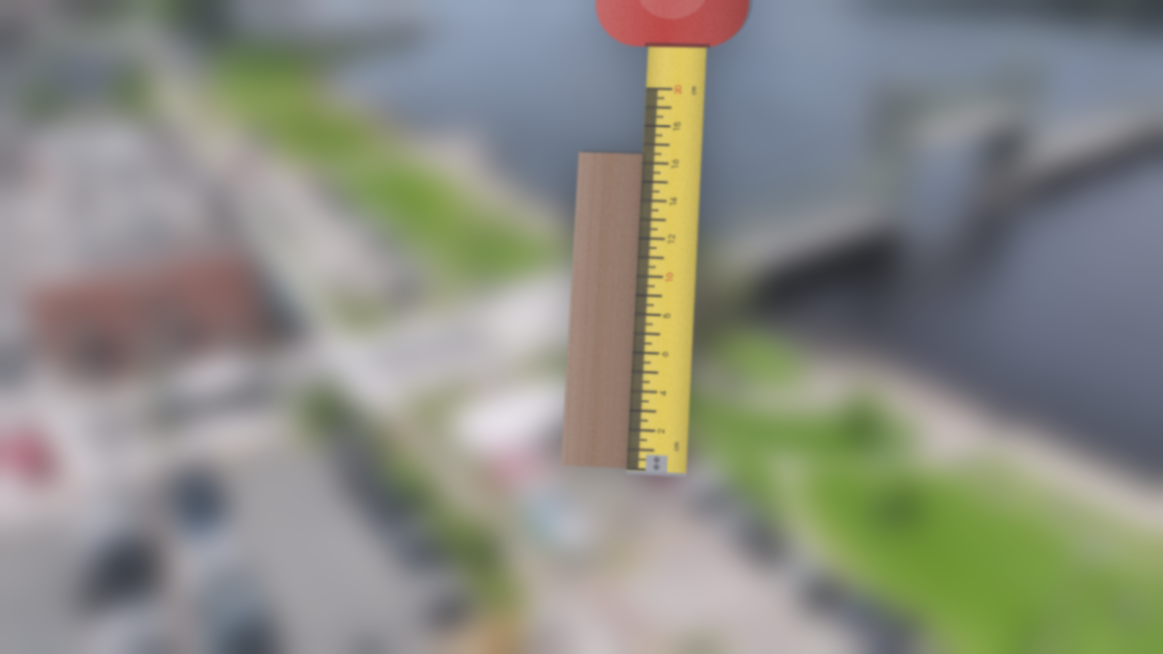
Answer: 16.5 (cm)
